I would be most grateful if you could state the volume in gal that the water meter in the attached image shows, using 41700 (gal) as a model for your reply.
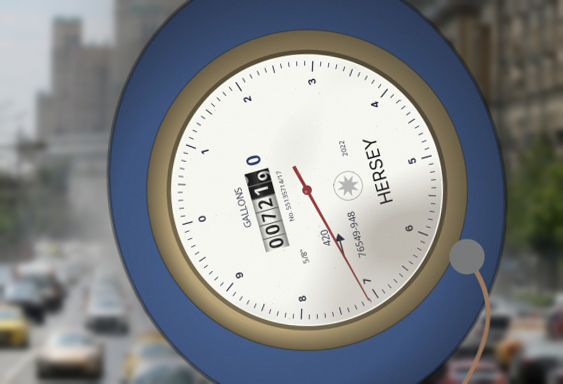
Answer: 72187.1 (gal)
